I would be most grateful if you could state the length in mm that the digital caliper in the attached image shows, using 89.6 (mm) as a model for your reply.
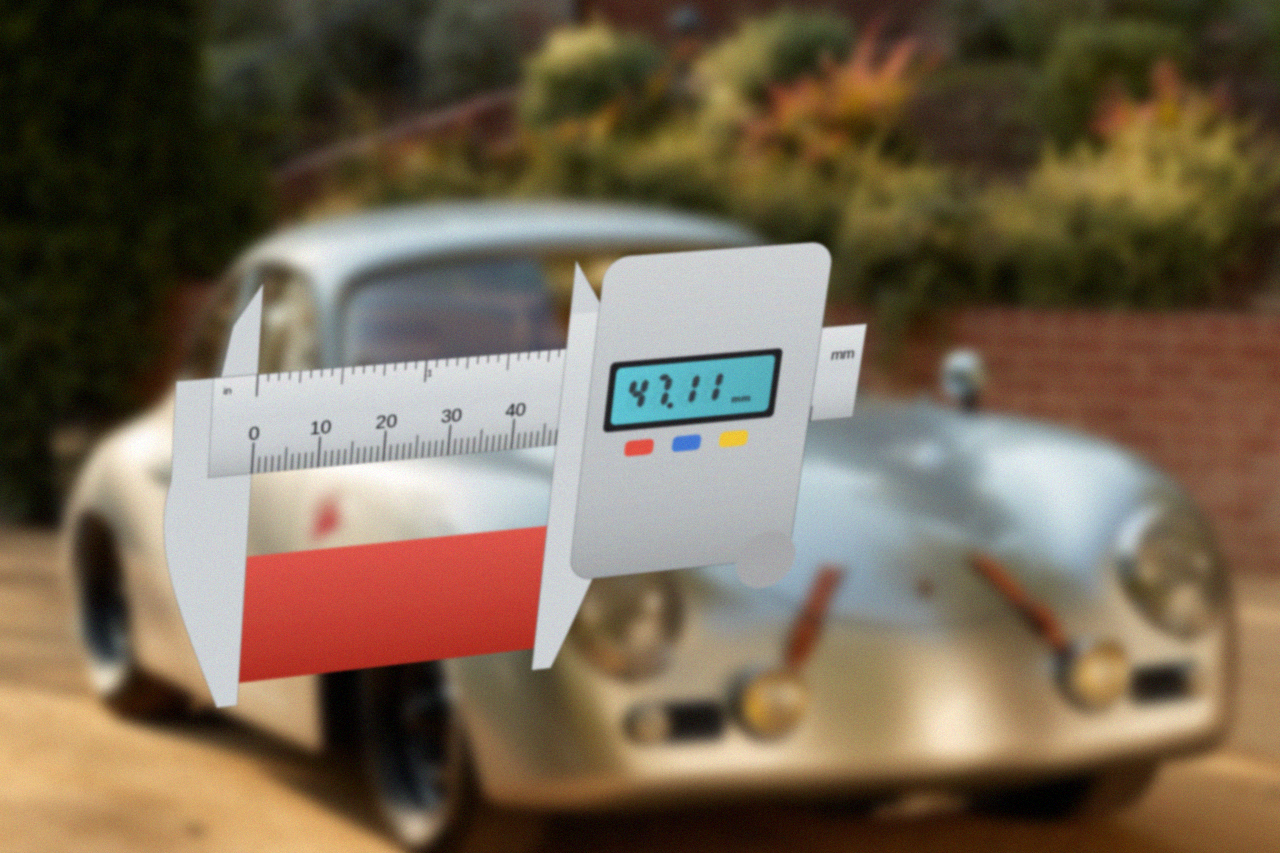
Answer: 47.11 (mm)
